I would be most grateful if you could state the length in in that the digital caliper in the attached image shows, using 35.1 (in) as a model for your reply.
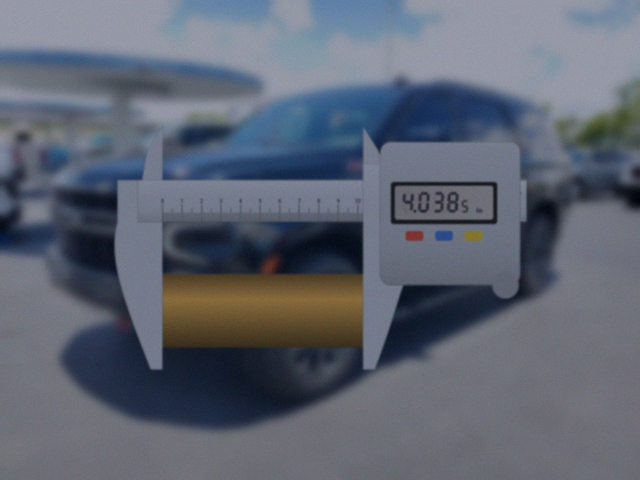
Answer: 4.0385 (in)
